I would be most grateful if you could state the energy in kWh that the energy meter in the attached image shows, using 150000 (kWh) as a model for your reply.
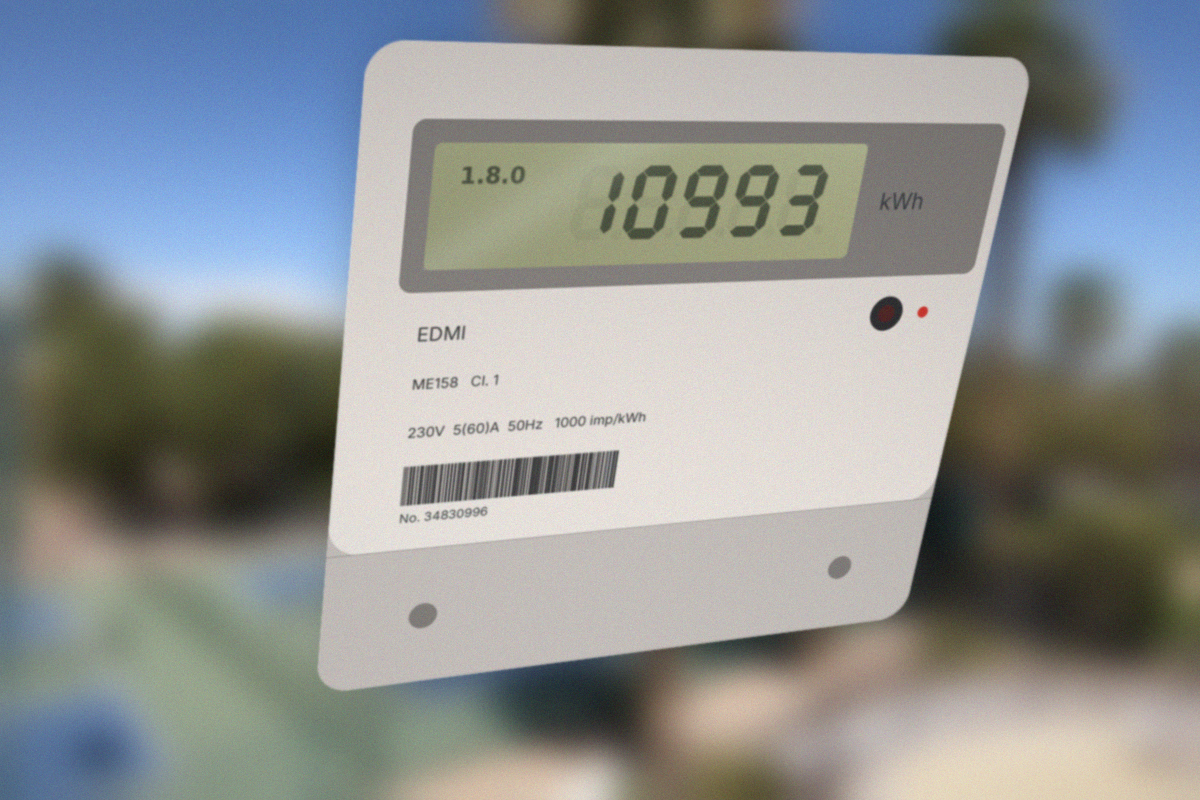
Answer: 10993 (kWh)
